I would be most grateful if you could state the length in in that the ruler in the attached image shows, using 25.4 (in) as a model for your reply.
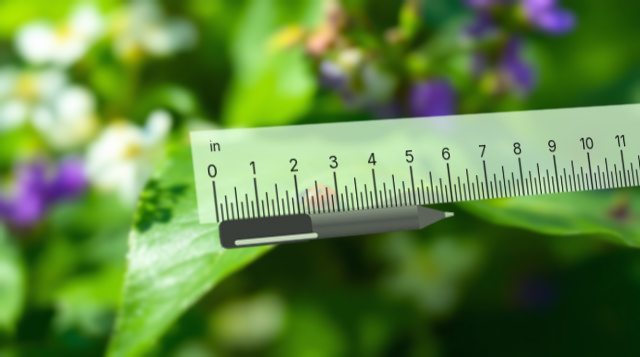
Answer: 6 (in)
